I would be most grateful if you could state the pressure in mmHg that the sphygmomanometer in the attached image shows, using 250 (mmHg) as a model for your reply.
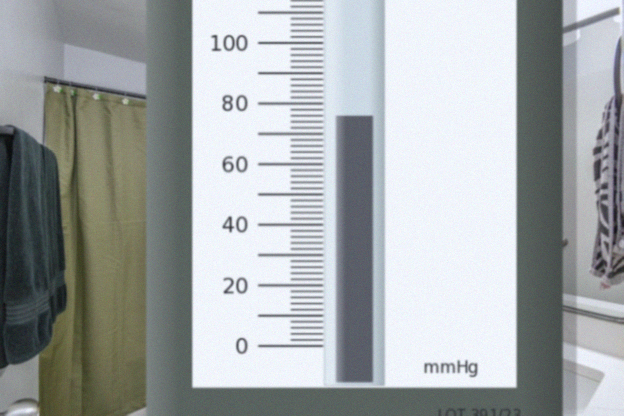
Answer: 76 (mmHg)
